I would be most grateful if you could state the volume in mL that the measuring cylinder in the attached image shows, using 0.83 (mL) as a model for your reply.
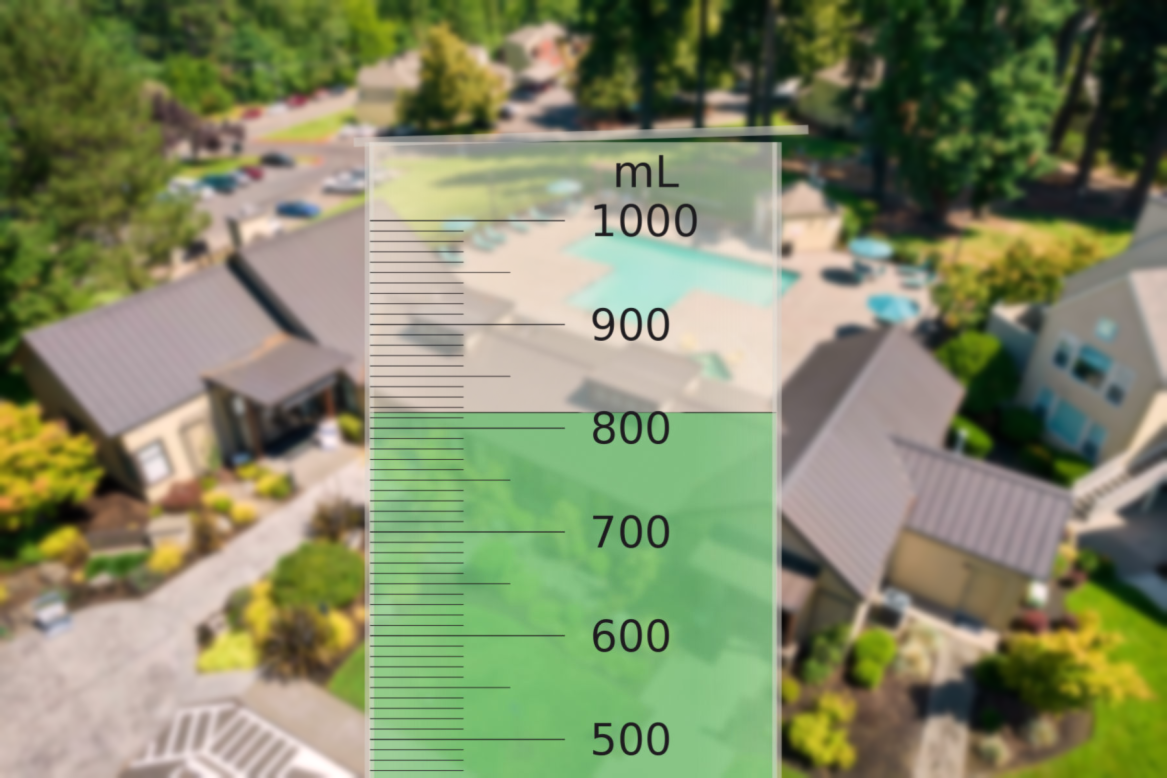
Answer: 815 (mL)
